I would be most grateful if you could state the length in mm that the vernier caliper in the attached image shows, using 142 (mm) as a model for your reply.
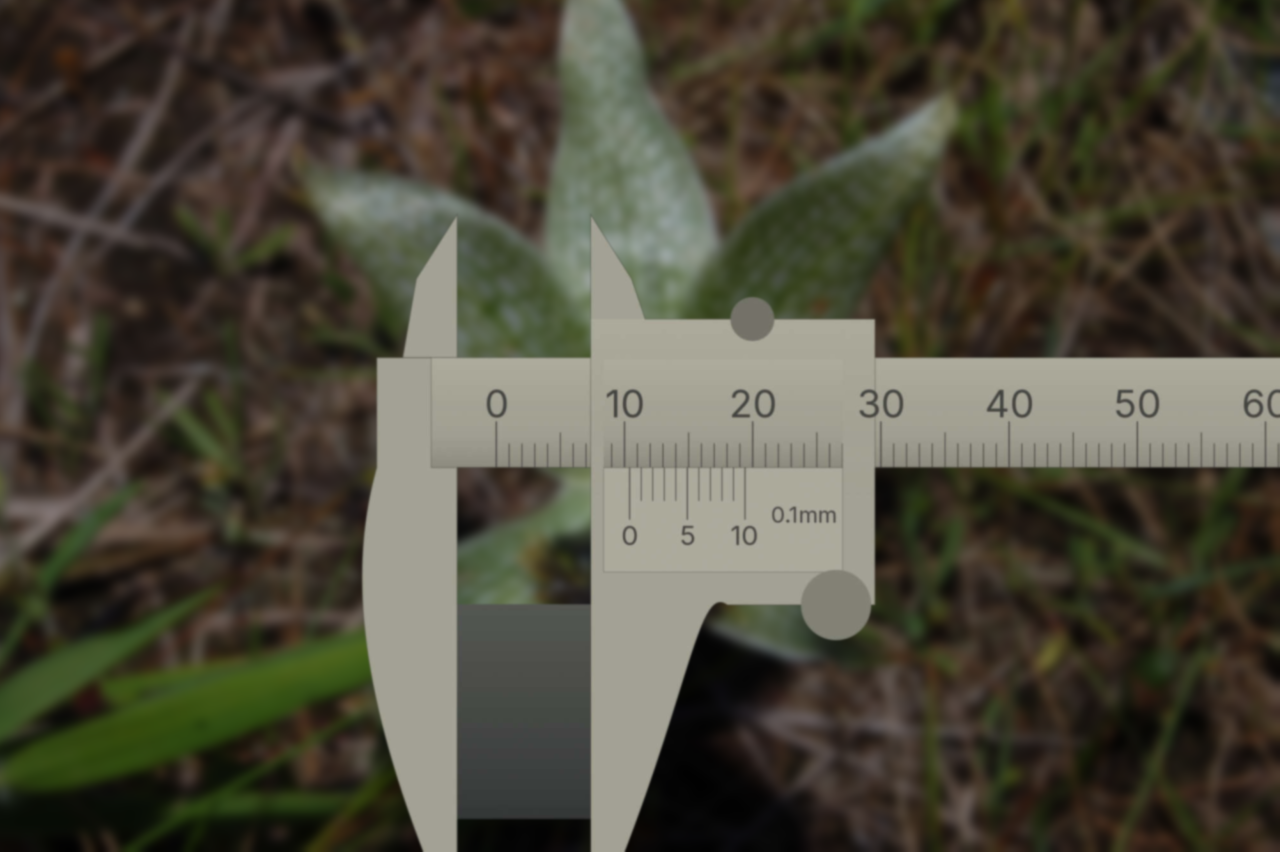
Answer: 10.4 (mm)
